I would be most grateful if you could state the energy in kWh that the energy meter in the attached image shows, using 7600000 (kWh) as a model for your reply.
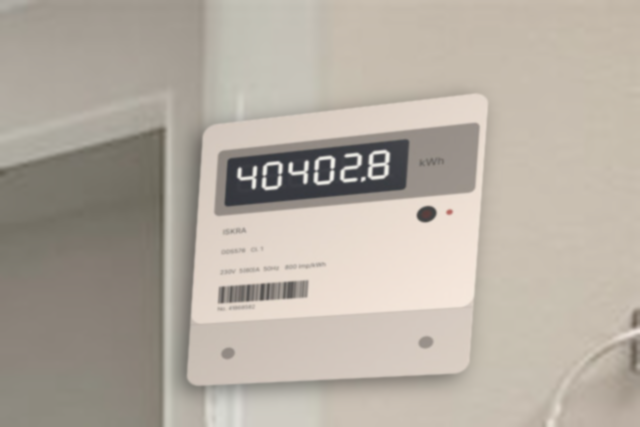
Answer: 40402.8 (kWh)
